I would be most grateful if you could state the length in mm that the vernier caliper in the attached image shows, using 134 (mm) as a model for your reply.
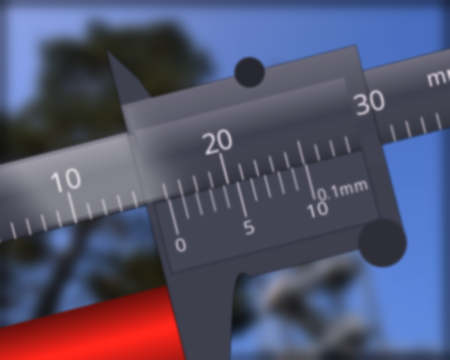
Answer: 16.1 (mm)
